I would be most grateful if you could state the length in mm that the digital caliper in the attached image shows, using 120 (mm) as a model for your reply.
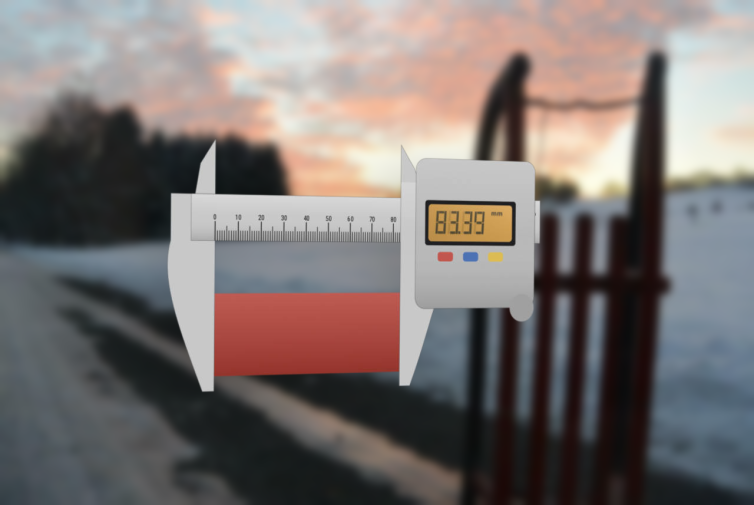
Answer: 83.39 (mm)
